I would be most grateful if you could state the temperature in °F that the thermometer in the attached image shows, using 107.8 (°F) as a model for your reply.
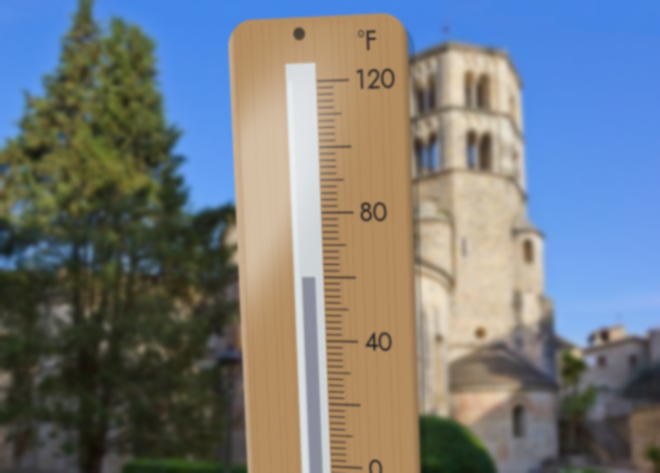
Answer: 60 (°F)
